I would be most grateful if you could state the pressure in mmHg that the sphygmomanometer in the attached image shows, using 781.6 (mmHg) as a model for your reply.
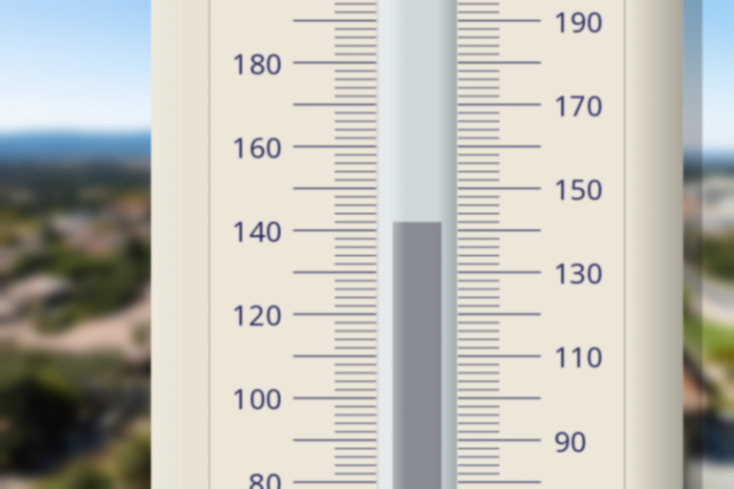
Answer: 142 (mmHg)
